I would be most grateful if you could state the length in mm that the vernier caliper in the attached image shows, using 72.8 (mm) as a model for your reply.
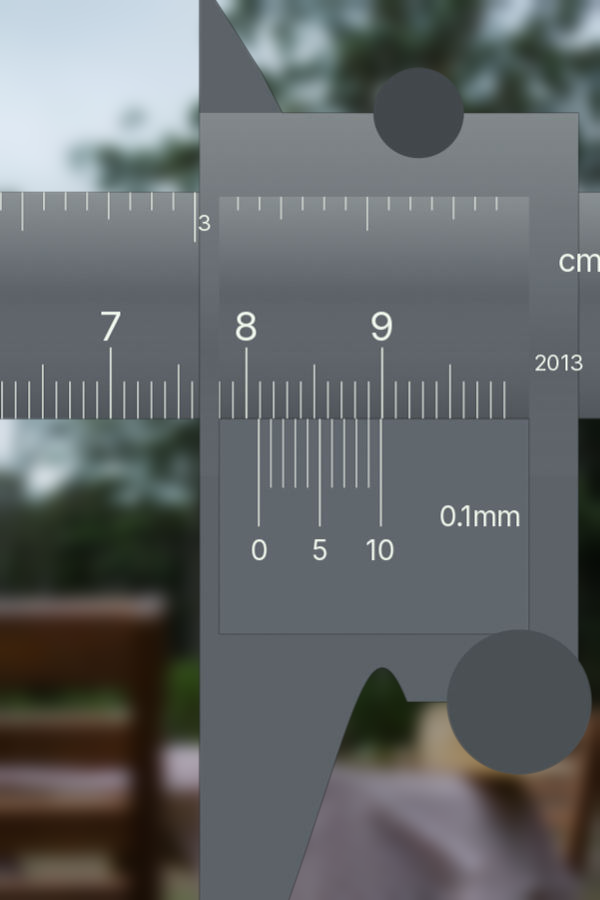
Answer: 80.9 (mm)
